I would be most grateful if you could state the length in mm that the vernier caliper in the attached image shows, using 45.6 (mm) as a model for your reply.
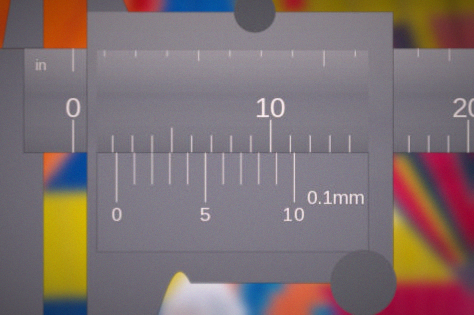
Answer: 2.2 (mm)
